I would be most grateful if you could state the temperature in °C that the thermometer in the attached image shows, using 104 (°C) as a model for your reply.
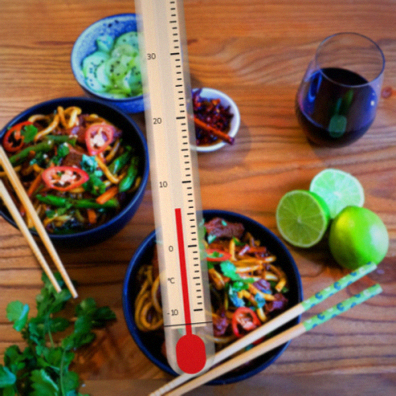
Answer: 6 (°C)
